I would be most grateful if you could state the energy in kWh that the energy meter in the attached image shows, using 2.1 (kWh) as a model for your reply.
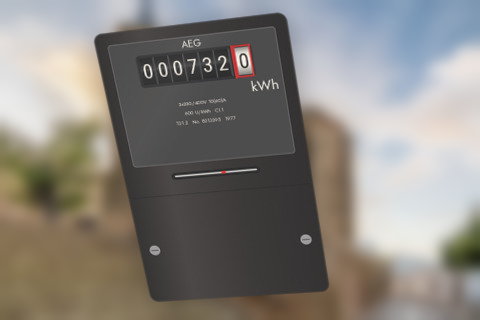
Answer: 732.0 (kWh)
